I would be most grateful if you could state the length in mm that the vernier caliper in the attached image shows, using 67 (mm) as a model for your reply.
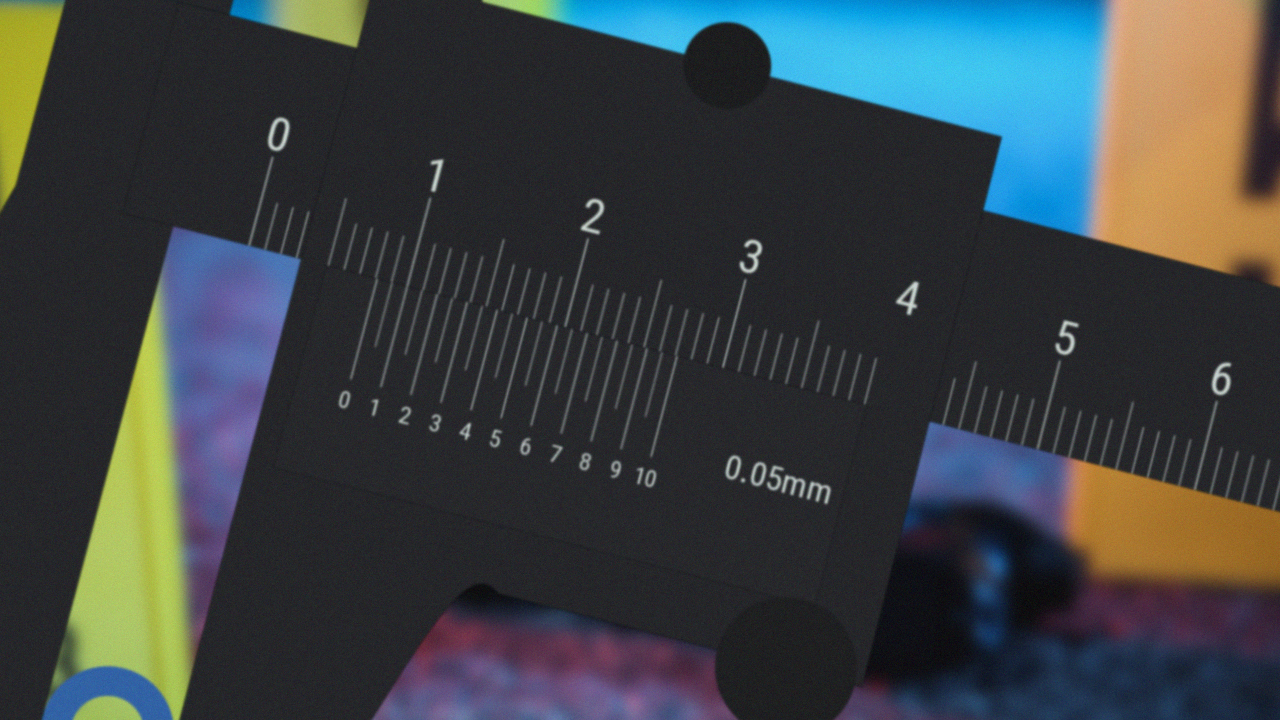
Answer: 8.1 (mm)
